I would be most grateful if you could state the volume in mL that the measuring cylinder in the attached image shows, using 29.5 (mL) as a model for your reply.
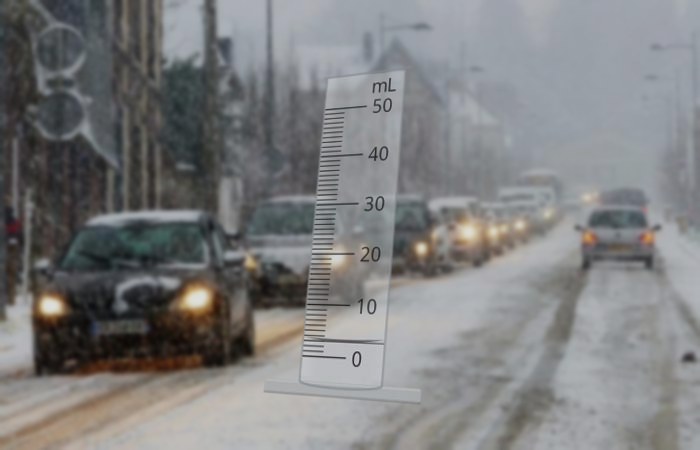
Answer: 3 (mL)
